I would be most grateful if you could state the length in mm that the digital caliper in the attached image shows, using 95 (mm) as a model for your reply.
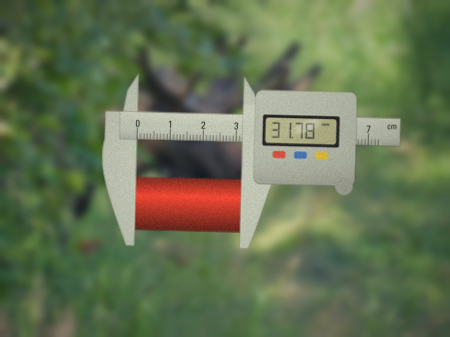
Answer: 31.78 (mm)
